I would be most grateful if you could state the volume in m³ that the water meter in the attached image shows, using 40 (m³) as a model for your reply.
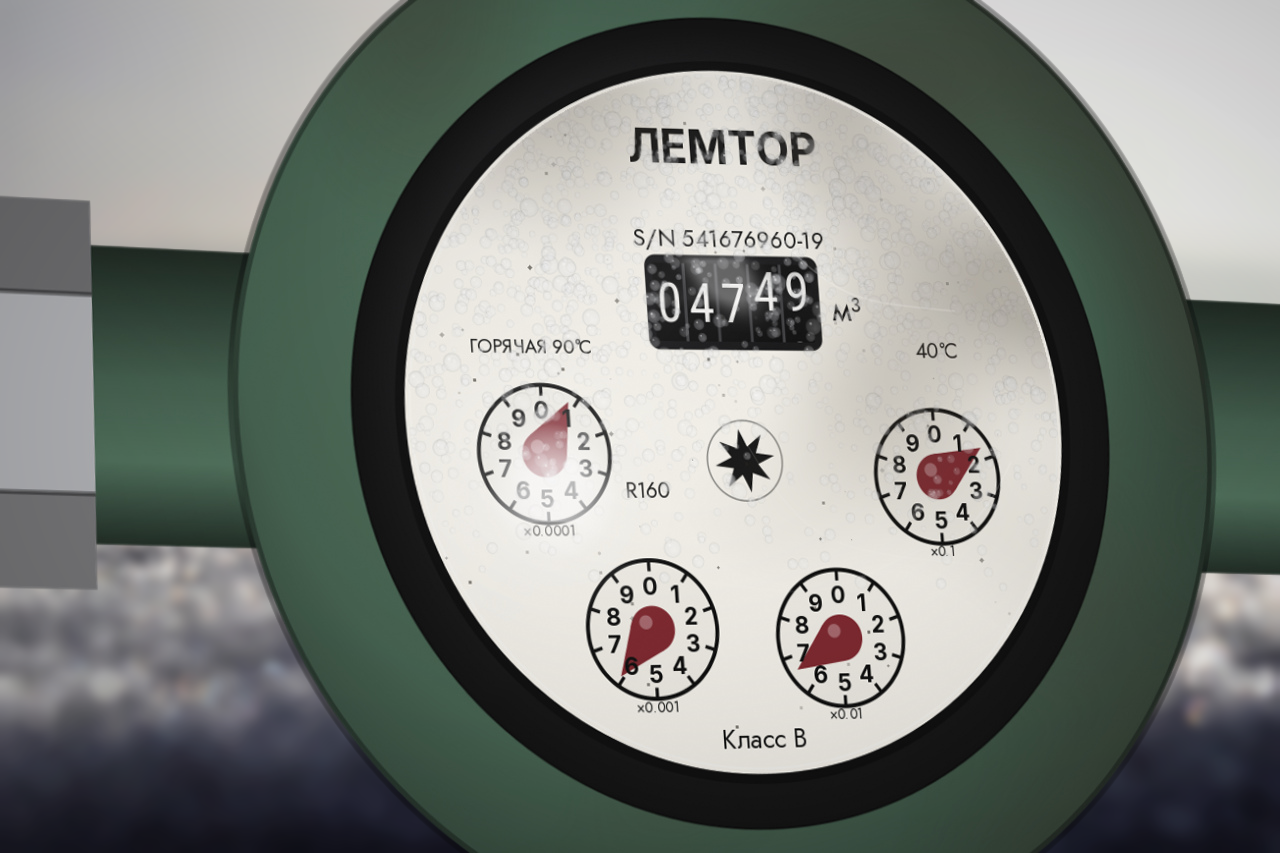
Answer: 4749.1660 (m³)
